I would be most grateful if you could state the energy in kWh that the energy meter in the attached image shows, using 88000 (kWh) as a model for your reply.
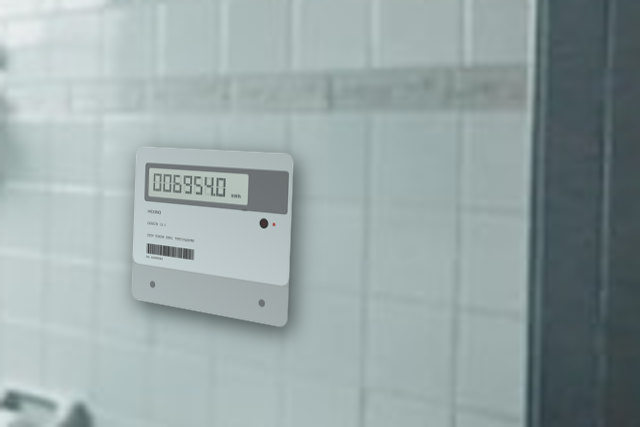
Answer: 6954.0 (kWh)
